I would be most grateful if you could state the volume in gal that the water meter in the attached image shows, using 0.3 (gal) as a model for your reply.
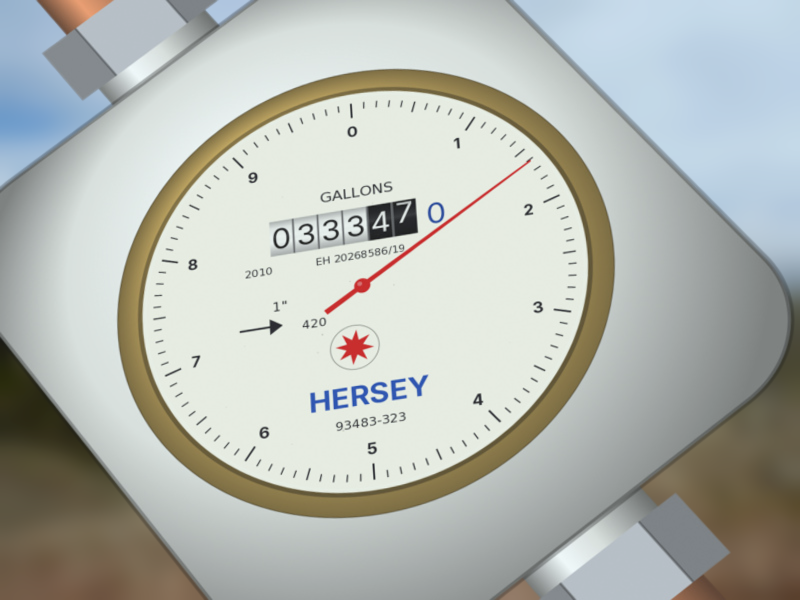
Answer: 333471.6 (gal)
